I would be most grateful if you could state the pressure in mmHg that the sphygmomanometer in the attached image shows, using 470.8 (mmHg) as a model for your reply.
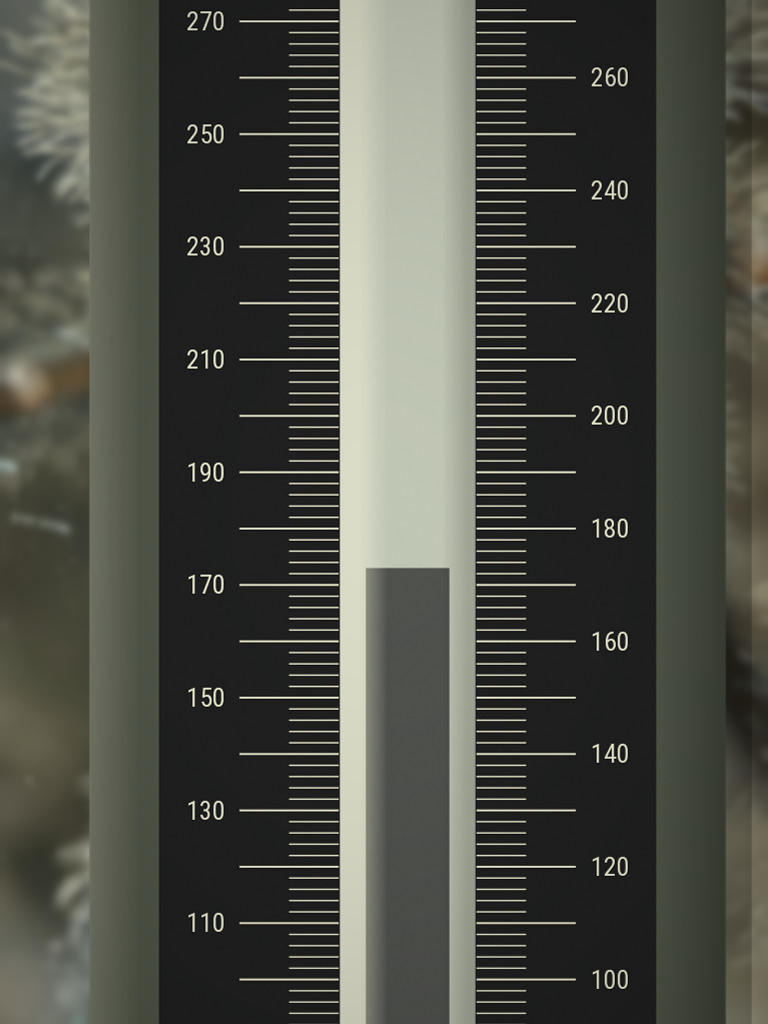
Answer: 173 (mmHg)
